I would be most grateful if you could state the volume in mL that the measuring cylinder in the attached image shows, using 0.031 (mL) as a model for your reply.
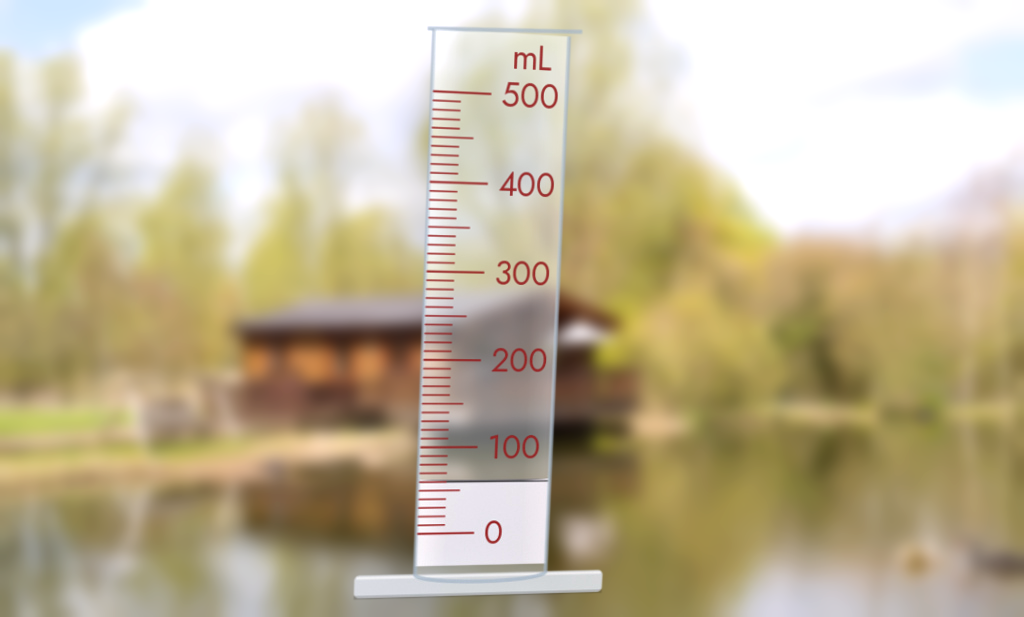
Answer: 60 (mL)
